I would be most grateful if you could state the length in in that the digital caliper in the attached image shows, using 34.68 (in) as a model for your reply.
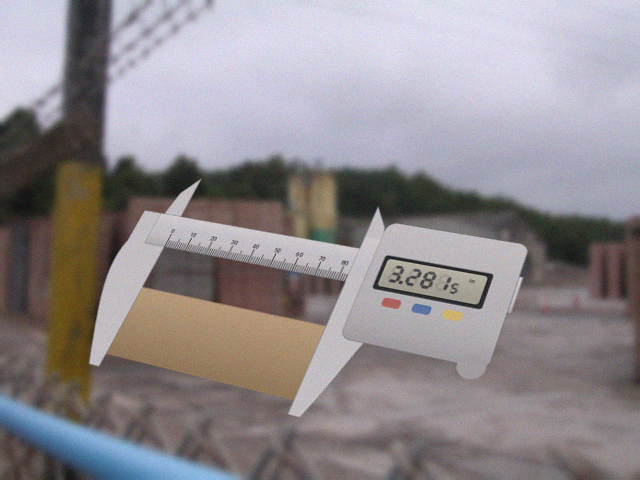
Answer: 3.2815 (in)
